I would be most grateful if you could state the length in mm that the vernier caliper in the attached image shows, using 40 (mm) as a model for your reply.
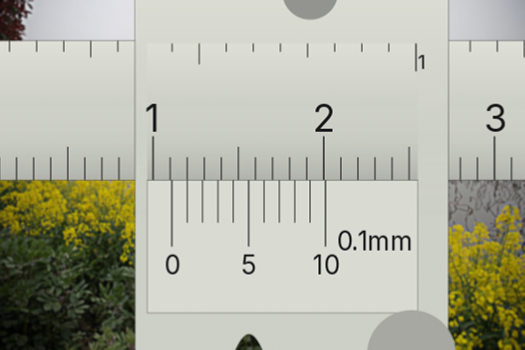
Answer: 11.1 (mm)
